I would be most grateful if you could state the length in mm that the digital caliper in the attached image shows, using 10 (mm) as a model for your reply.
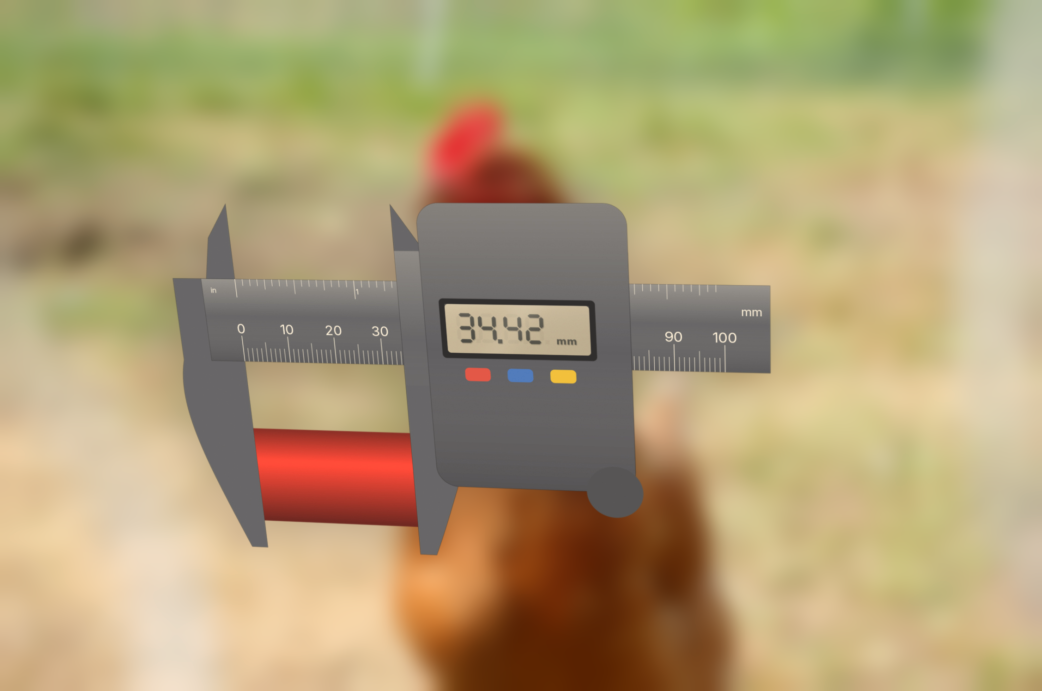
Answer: 34.42 (mm)
